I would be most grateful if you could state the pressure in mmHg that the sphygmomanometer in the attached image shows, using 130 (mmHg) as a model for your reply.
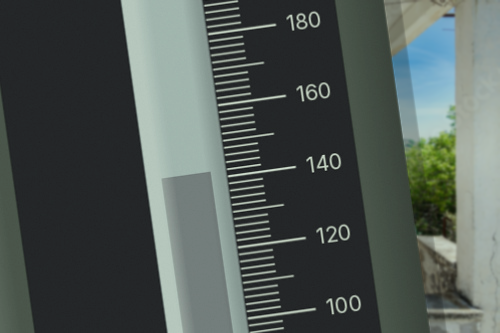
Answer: 142 (mmHg)
